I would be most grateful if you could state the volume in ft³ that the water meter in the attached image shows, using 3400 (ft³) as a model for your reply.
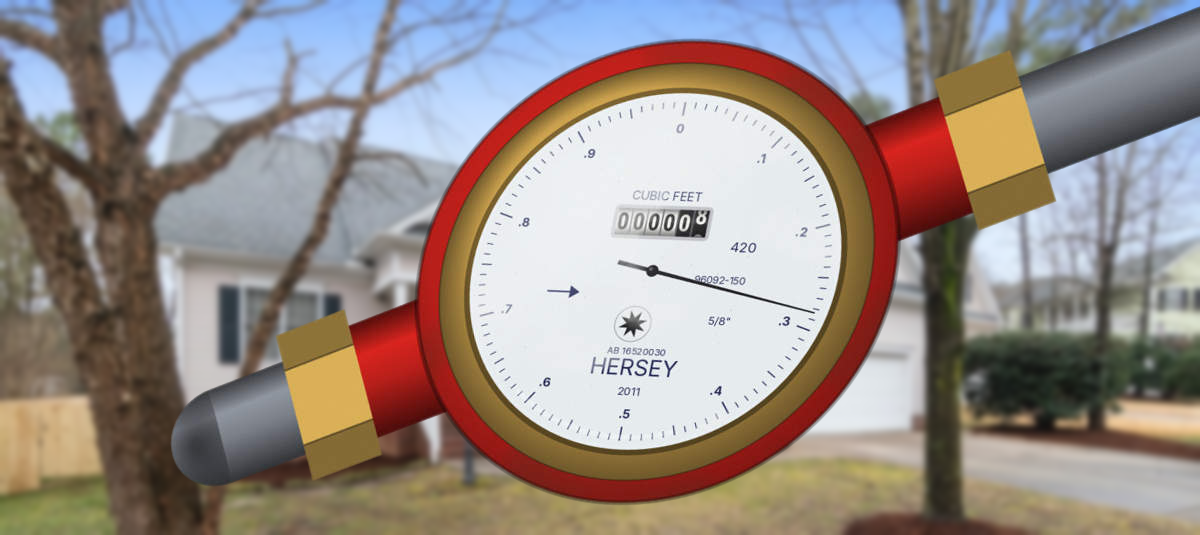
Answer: 8.28 (ft³)
